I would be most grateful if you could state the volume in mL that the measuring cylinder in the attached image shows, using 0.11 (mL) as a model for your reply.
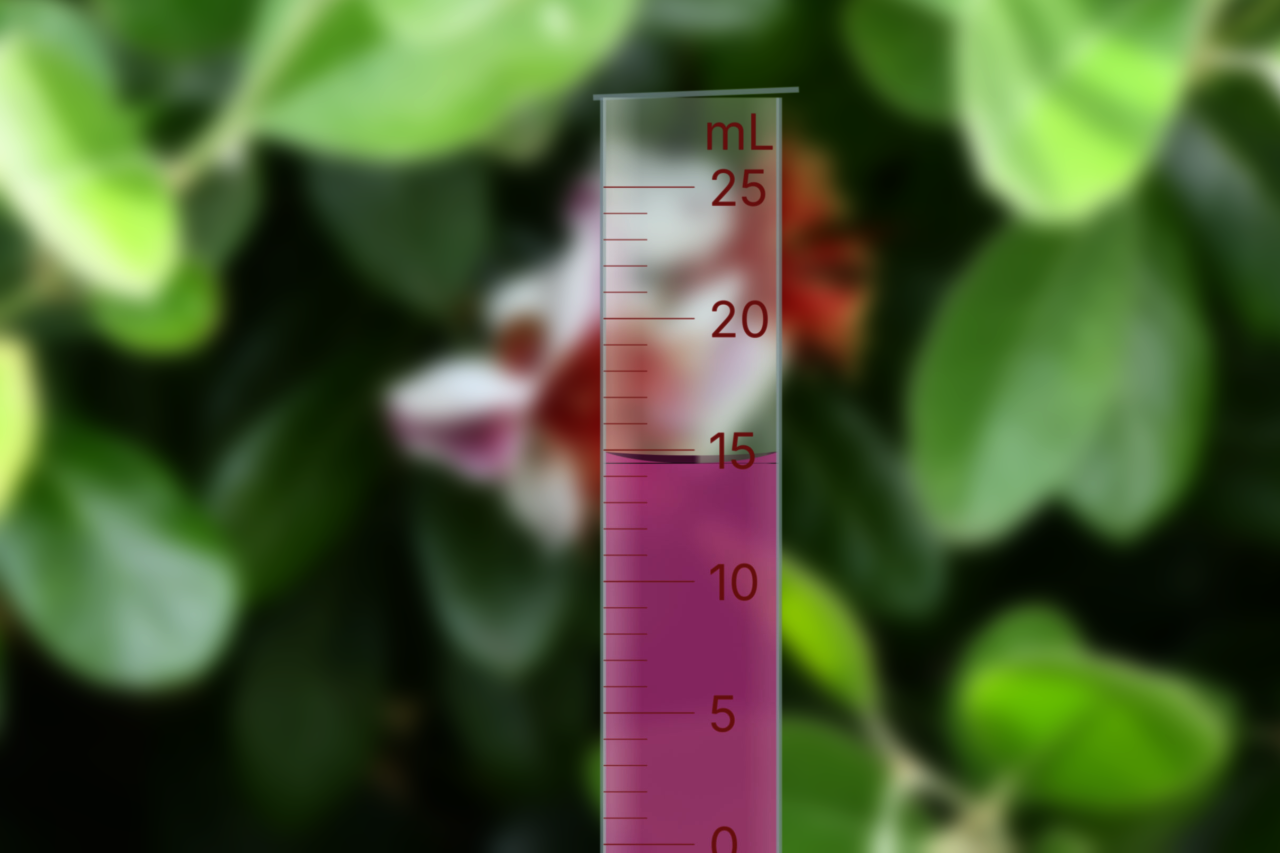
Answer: 14.5 (mL)
